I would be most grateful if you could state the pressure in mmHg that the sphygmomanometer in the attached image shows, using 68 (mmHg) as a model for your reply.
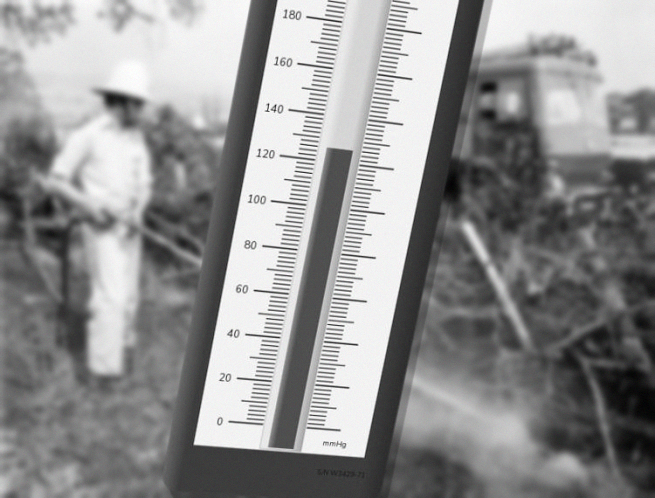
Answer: 126 (mmHg)
